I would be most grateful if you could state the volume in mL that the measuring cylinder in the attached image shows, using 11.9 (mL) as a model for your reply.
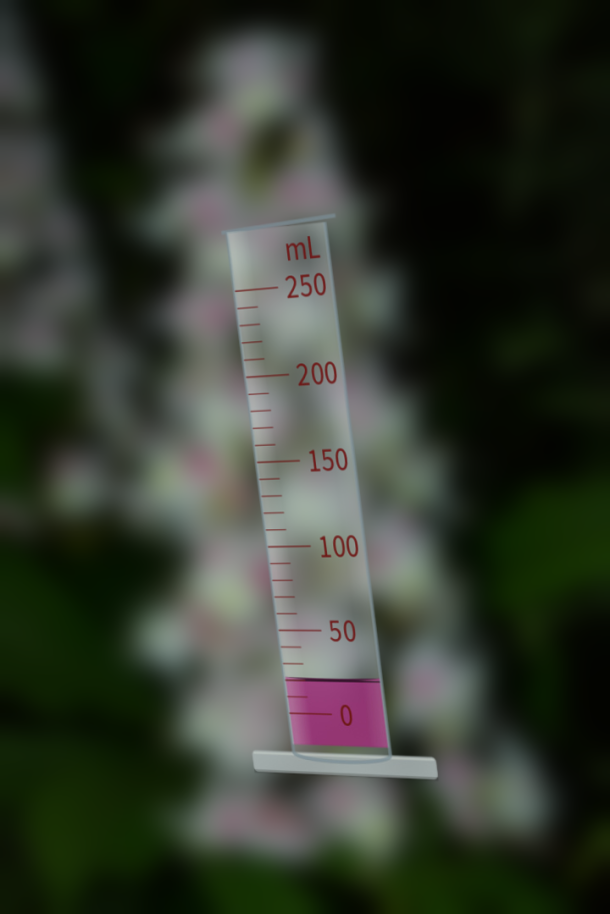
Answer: 20 (mL)
